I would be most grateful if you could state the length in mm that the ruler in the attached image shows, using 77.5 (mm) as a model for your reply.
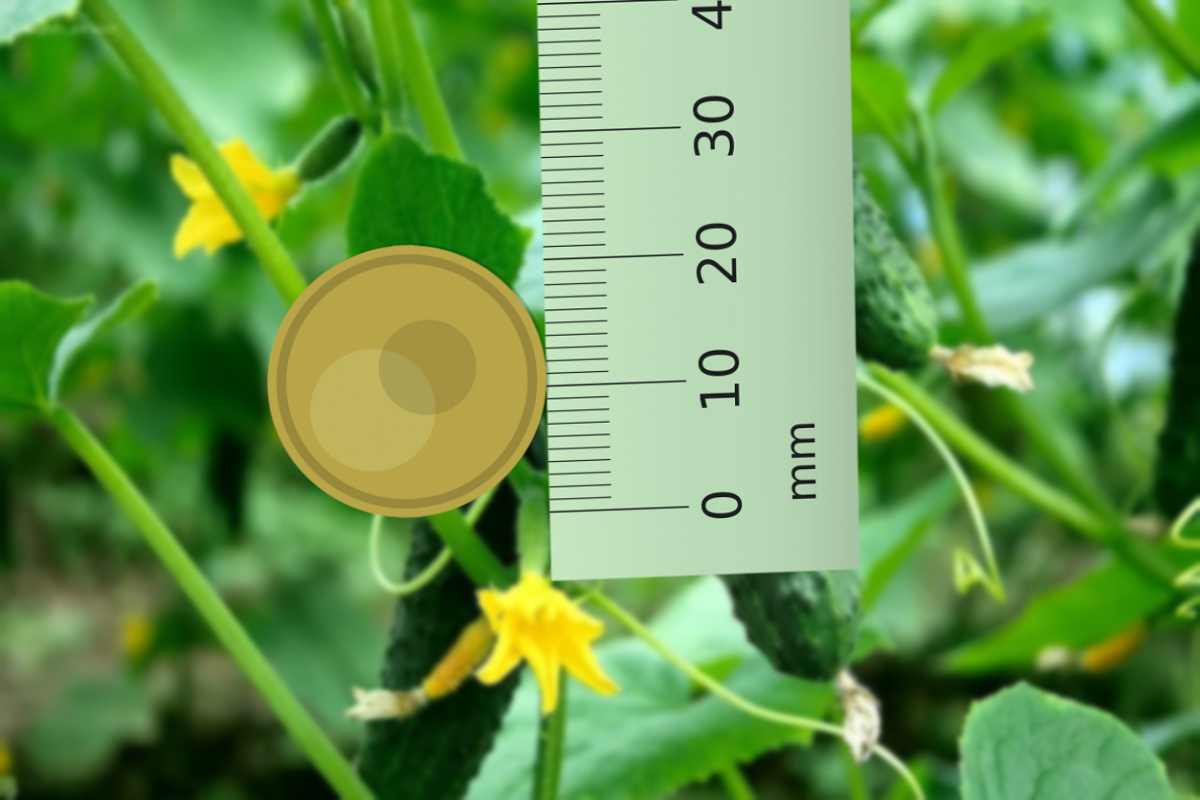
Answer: 21.5 (mm)
